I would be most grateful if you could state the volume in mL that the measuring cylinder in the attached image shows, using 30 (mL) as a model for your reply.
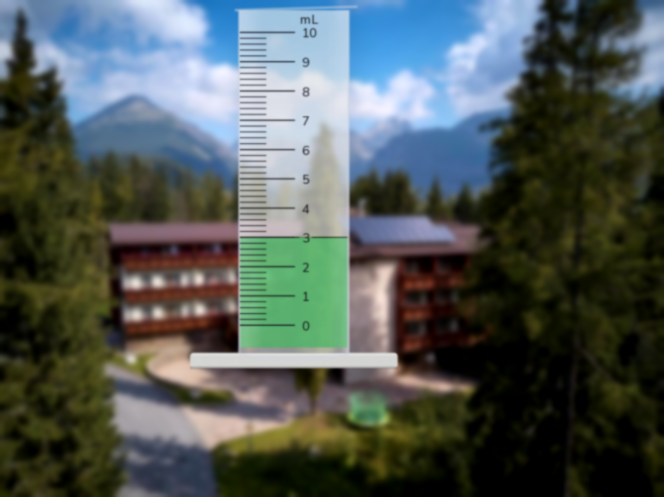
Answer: 3 (mL)
